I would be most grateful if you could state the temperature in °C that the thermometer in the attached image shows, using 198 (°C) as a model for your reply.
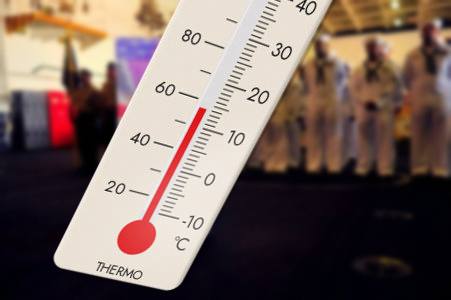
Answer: 14 (°C)
